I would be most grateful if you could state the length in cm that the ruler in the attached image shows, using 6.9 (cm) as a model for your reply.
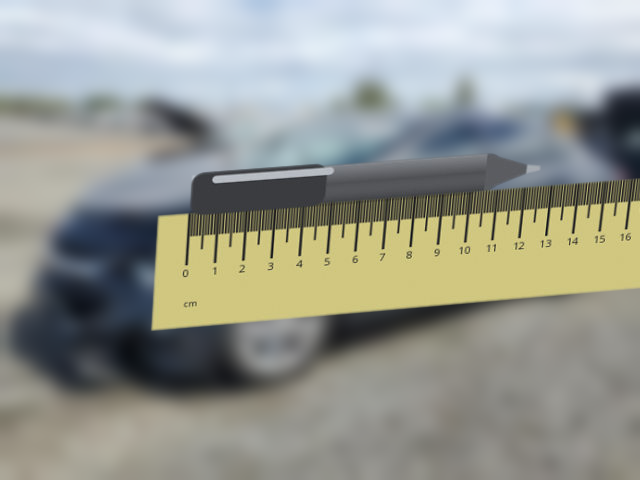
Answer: 12.5 (cm)
